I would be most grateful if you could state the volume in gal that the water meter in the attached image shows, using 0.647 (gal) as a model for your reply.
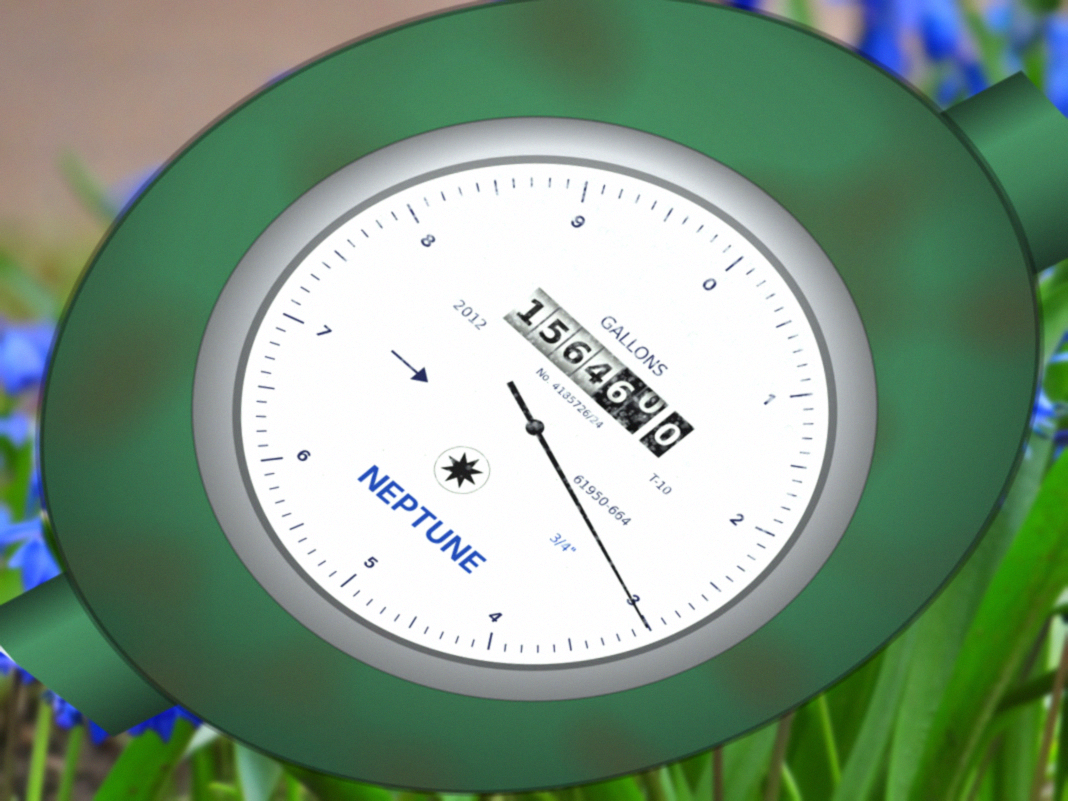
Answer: 1564603.0 (gal)
